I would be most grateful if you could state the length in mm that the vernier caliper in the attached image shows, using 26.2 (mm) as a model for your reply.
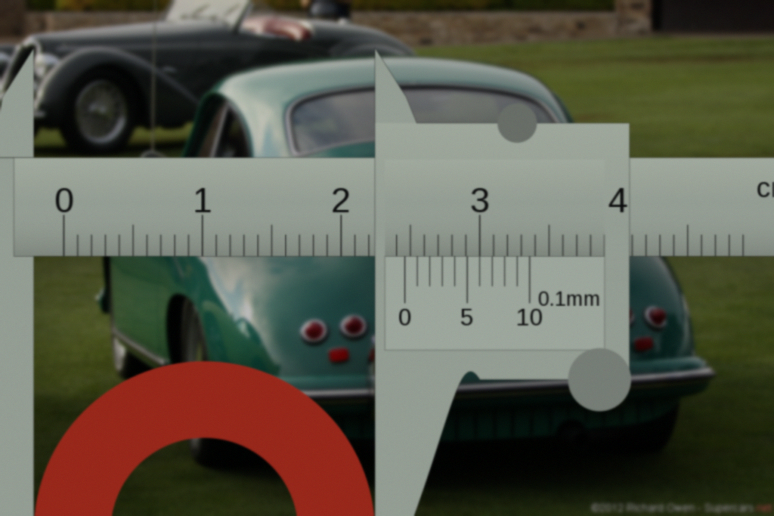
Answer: 24.6 (mm)
